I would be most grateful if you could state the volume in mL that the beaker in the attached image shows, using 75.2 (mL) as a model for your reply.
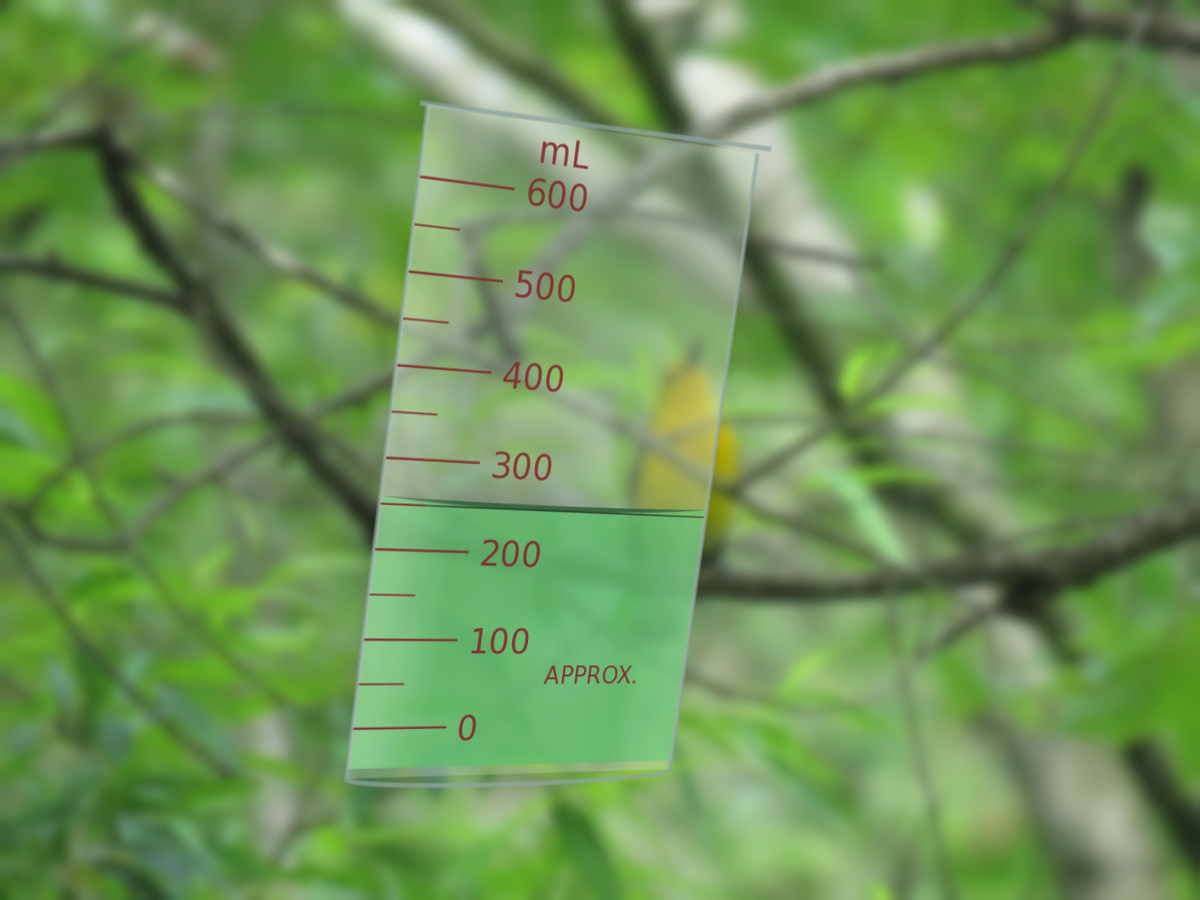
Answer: 250 (mL)
